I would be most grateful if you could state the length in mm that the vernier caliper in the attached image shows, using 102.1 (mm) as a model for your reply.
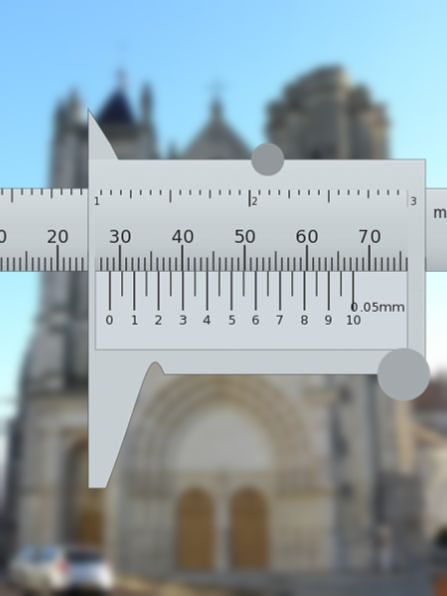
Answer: 28.4 (mm)
